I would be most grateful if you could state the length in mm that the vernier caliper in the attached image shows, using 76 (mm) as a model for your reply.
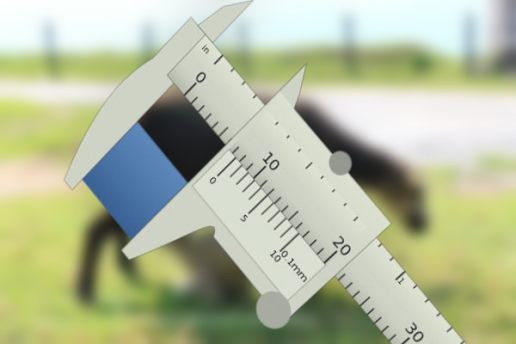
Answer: 7.5 (mm)
